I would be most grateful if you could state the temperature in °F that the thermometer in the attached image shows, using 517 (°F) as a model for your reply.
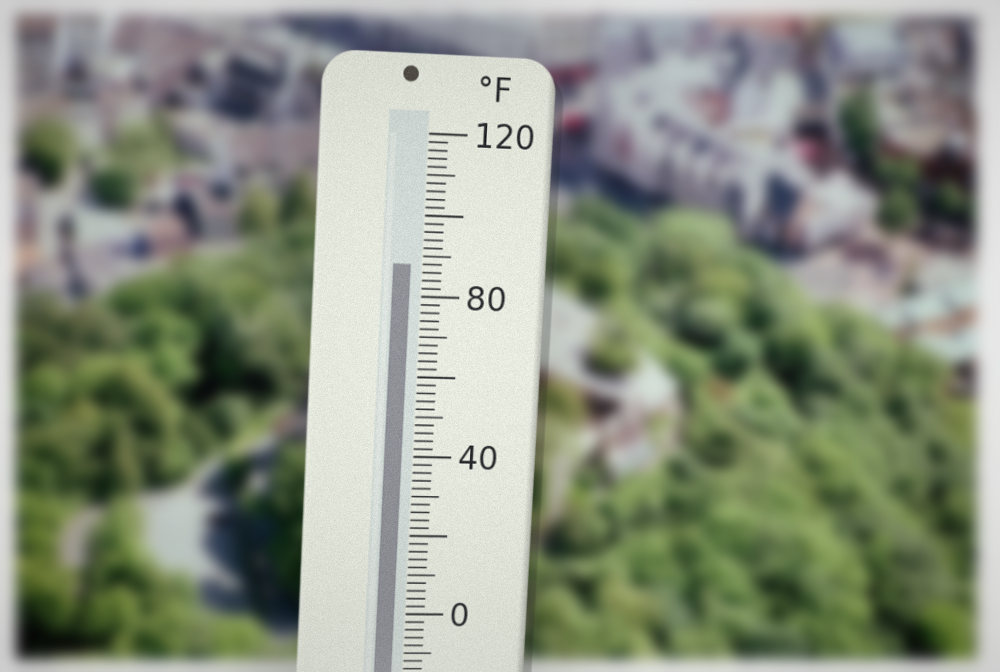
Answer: 88 (°F)
